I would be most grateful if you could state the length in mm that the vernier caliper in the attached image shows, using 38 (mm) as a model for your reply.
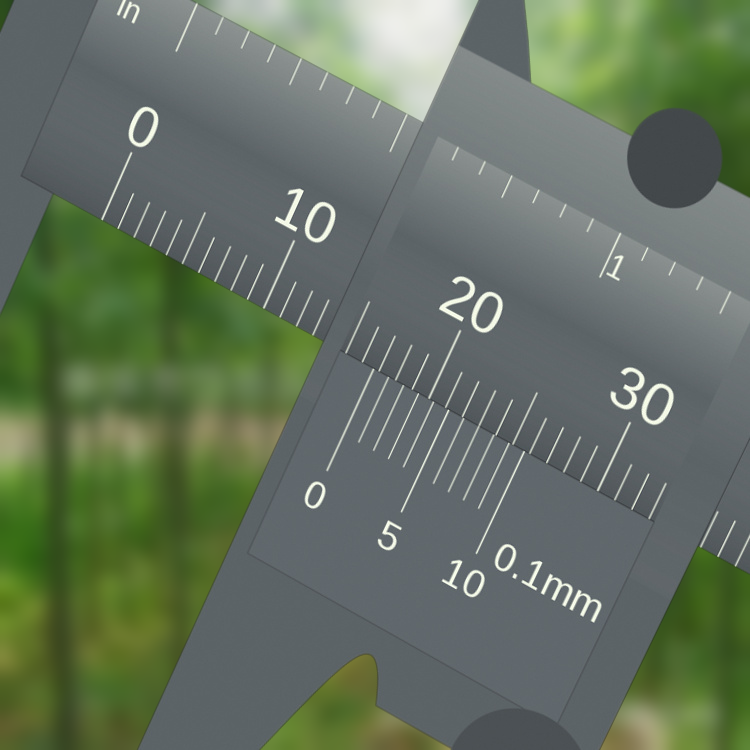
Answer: 16.7 (mm)
